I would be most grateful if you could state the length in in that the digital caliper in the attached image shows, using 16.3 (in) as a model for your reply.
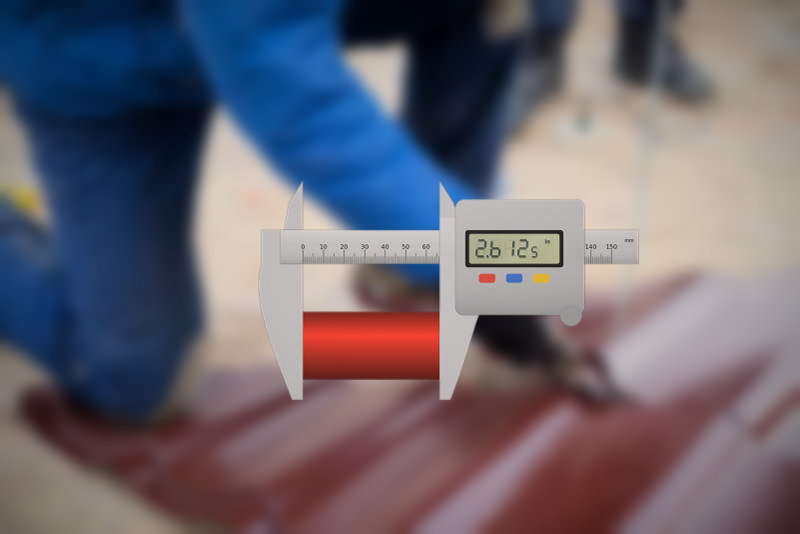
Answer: 2.6125 (in)
